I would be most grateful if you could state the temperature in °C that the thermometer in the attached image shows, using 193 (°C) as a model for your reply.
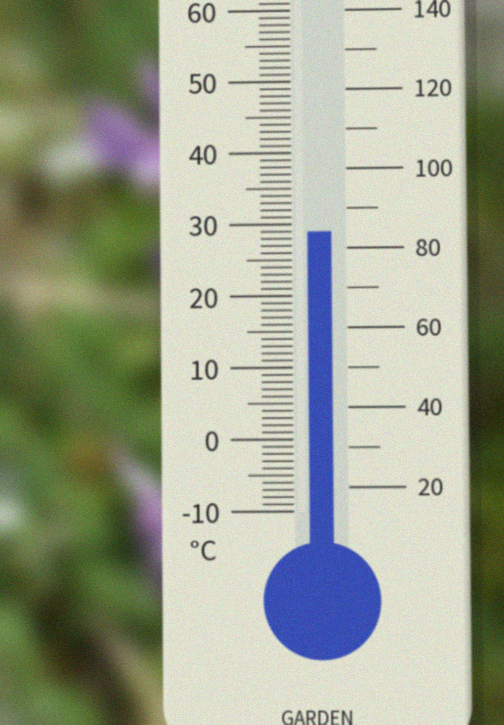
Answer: 29 (°C)
